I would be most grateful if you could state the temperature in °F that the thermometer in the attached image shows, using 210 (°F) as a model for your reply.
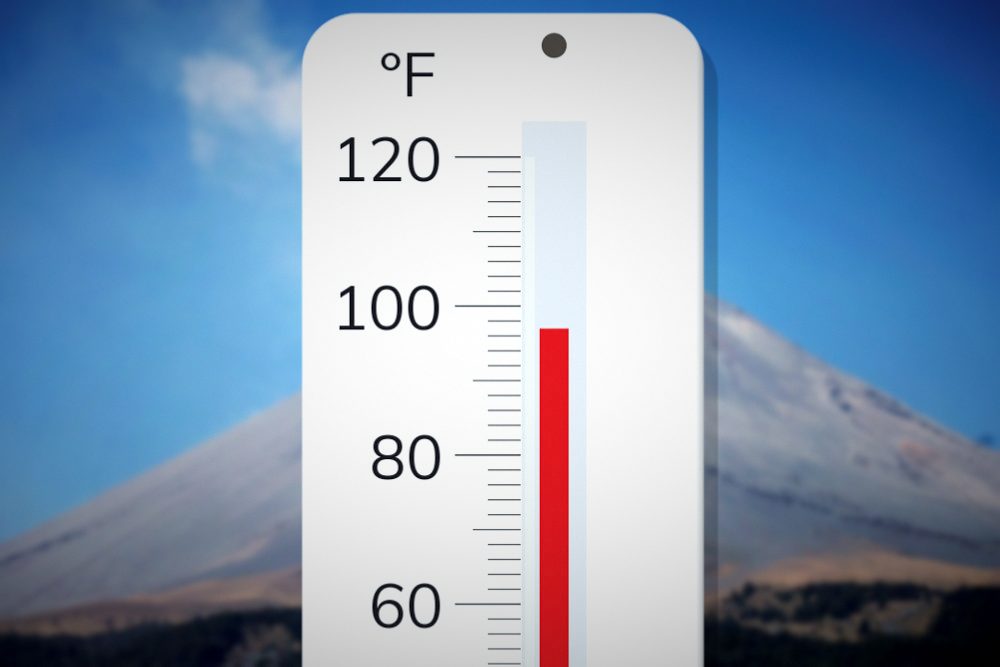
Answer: 97 (°F)
